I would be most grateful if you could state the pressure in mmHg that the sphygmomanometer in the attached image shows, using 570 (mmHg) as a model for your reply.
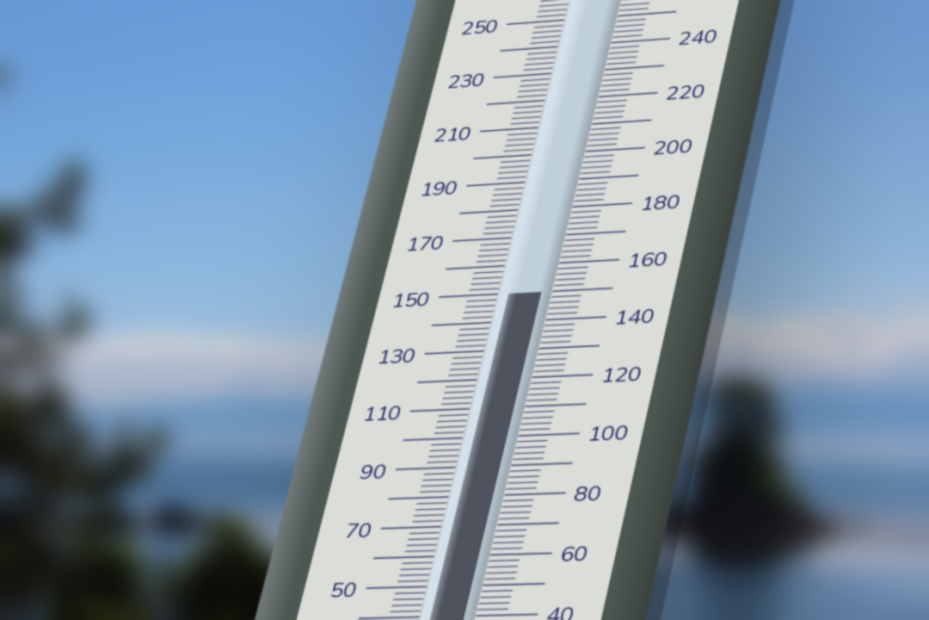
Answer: 150 (mmHg)
